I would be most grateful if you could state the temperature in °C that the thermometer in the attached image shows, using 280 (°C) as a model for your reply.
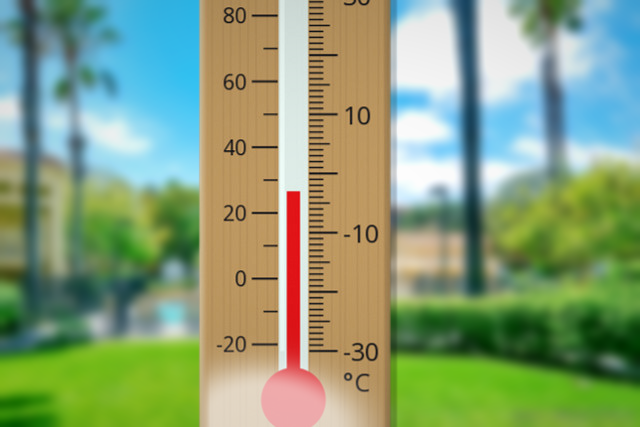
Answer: -3 (°C)
